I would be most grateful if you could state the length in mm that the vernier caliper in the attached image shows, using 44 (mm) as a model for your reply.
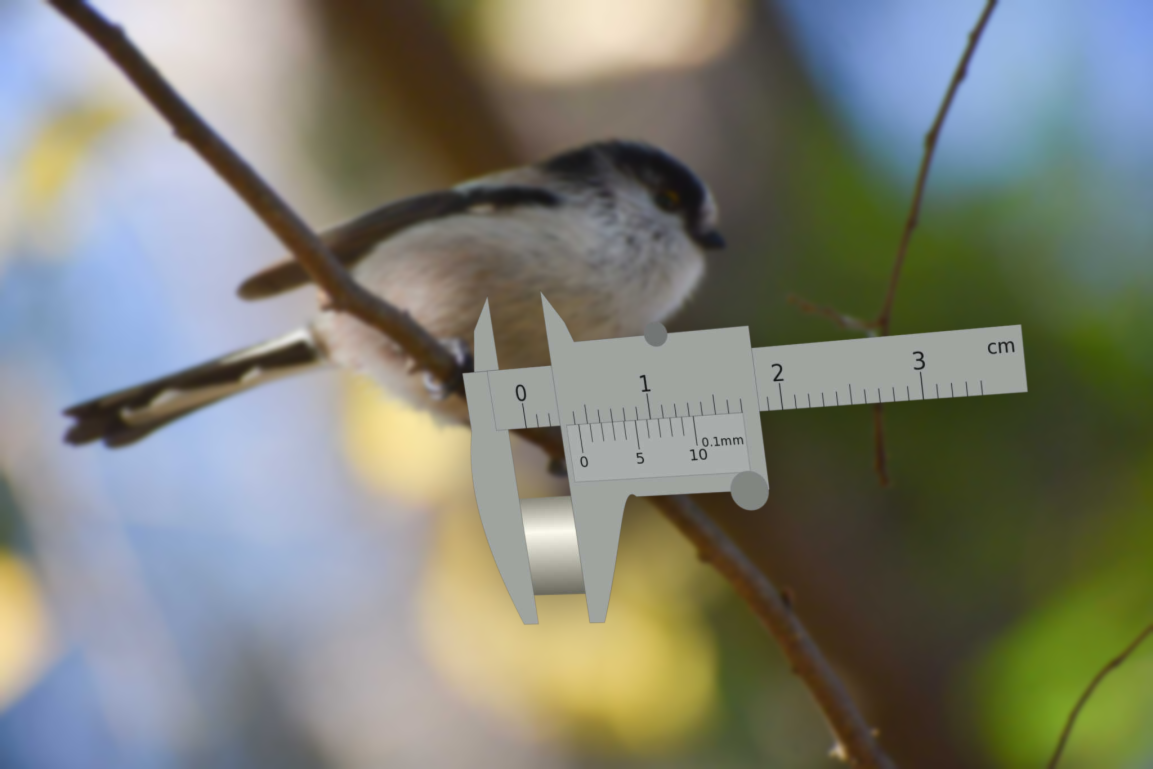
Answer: 4.3 (mm)
